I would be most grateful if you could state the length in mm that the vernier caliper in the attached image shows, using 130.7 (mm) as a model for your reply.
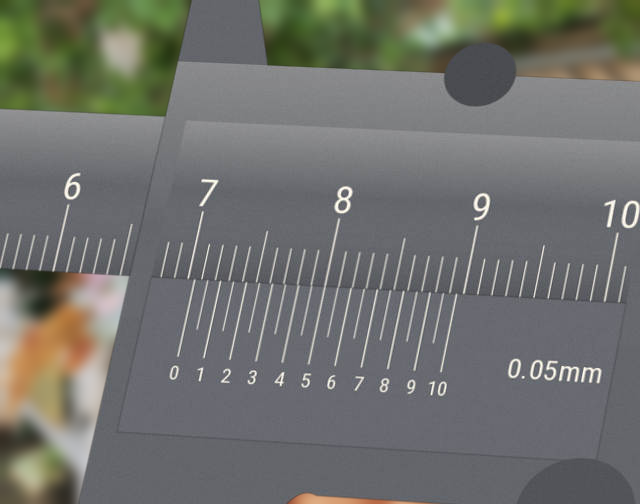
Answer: 70.5 (mm)
